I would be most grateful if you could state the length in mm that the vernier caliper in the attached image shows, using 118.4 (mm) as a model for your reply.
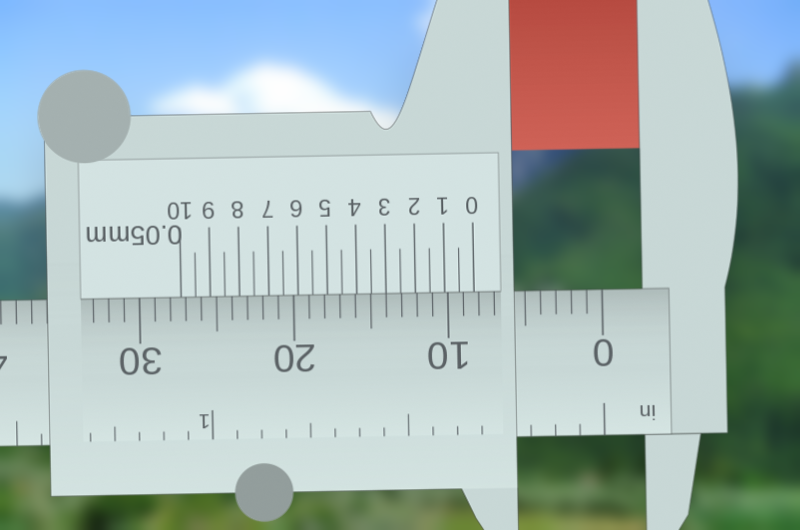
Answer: 8.3 (mm)
